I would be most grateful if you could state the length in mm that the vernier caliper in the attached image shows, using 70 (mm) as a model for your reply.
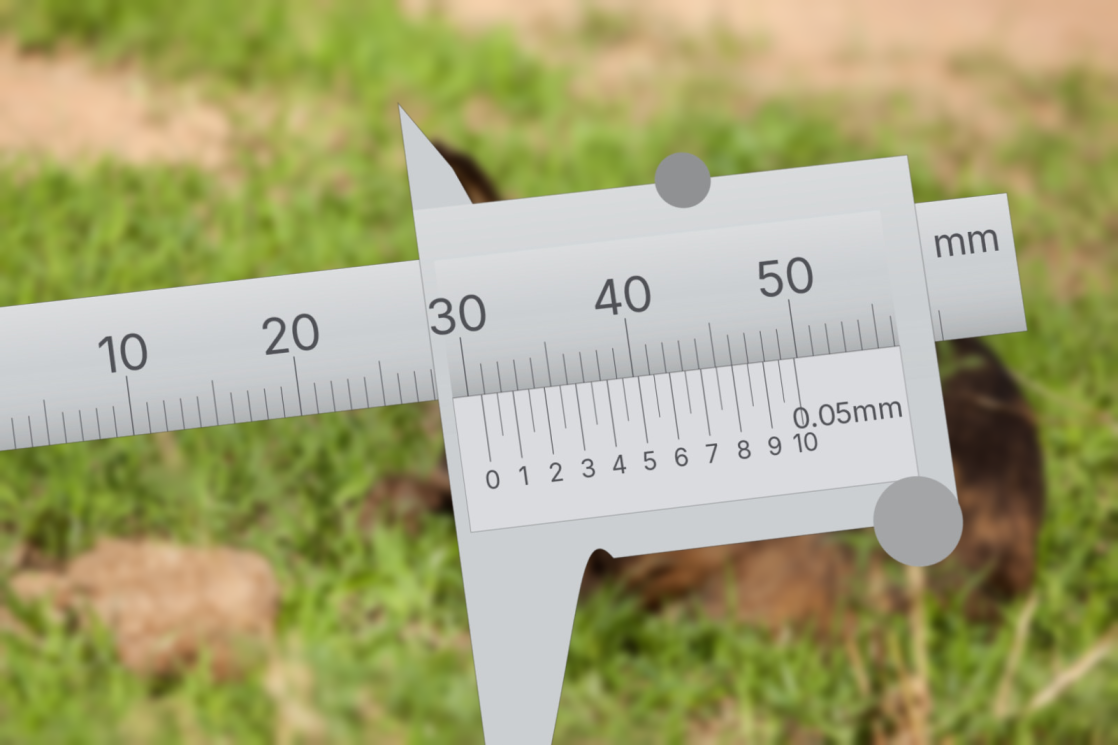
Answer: 30.8 (mm)
